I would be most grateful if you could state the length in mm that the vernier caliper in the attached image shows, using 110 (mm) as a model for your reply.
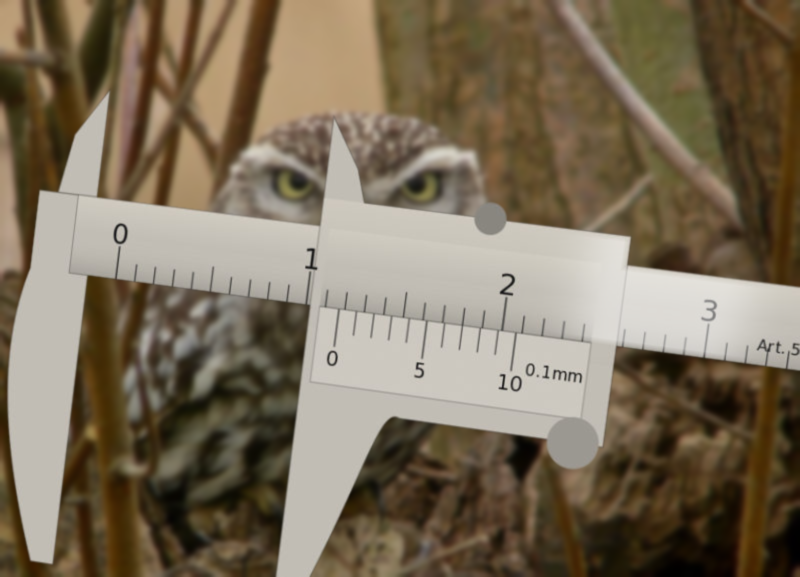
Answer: 11.7 (mm)
